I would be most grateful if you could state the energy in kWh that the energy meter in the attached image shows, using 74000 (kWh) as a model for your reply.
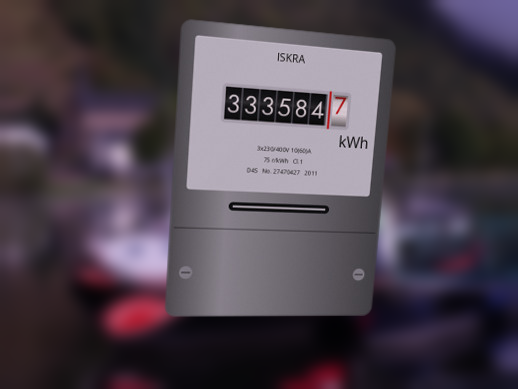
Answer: 333584.7 (kWh)
